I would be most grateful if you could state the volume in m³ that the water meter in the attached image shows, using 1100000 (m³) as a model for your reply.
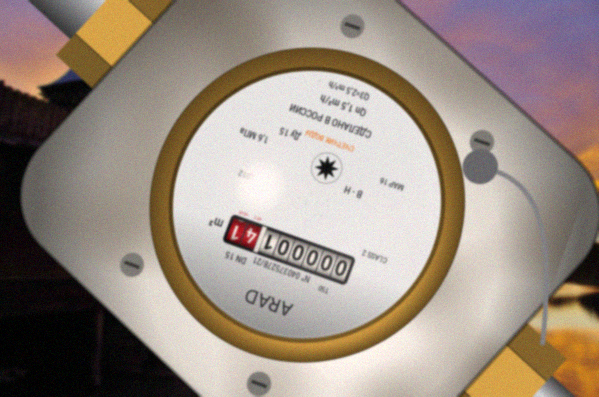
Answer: 1.41 (m³)
